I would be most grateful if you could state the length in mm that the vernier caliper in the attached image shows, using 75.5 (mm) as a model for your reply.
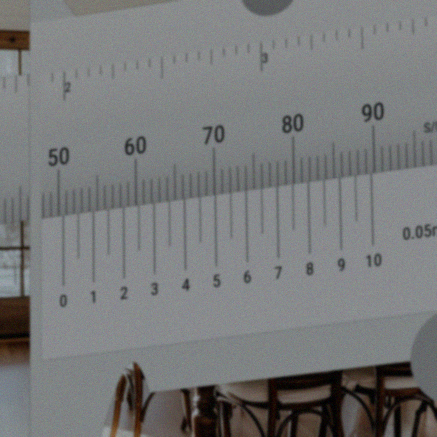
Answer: 50.6 (mm)
